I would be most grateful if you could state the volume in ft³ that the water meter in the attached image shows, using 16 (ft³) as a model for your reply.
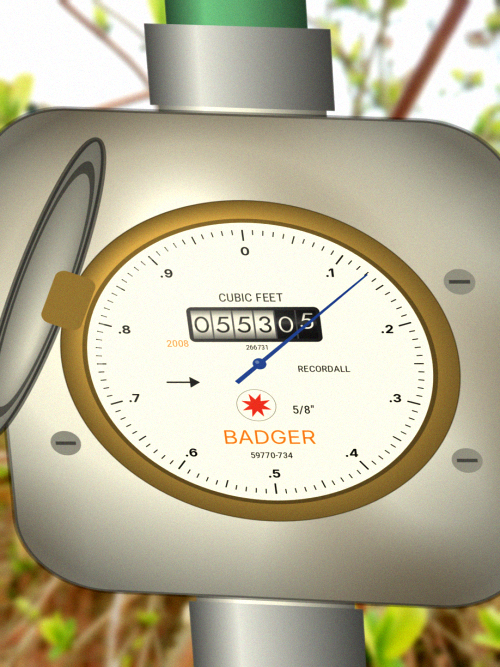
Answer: 55305.13 (ft³)
